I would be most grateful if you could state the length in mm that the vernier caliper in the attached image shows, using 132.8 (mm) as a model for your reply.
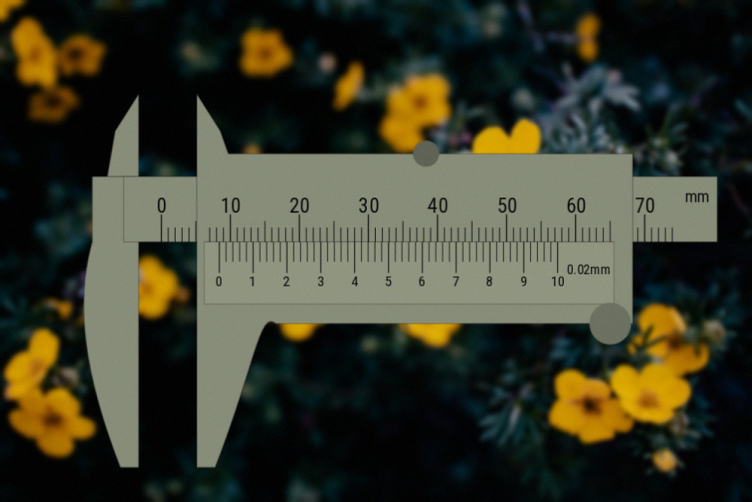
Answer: 8.4 (mm)
